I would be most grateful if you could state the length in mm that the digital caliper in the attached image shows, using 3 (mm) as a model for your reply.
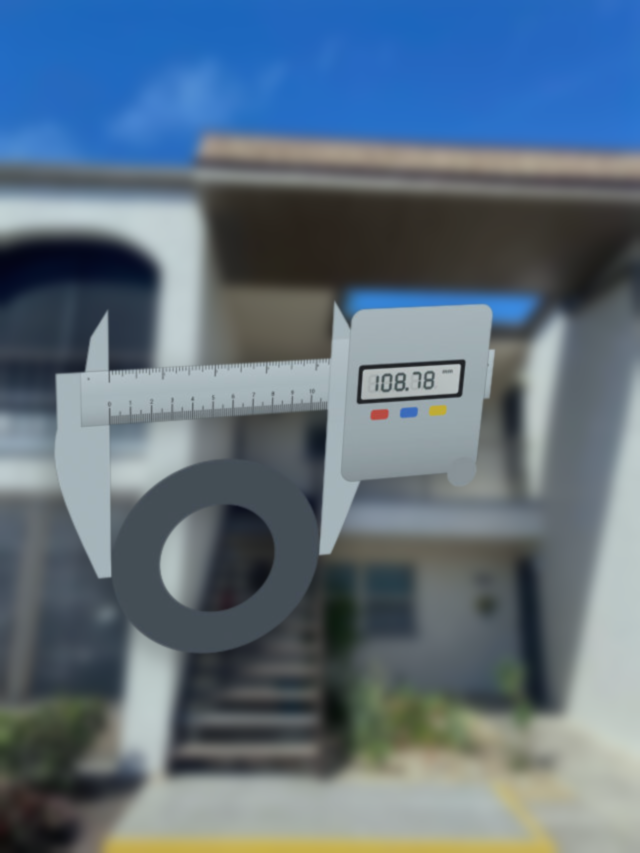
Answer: 108.78 (mm)
